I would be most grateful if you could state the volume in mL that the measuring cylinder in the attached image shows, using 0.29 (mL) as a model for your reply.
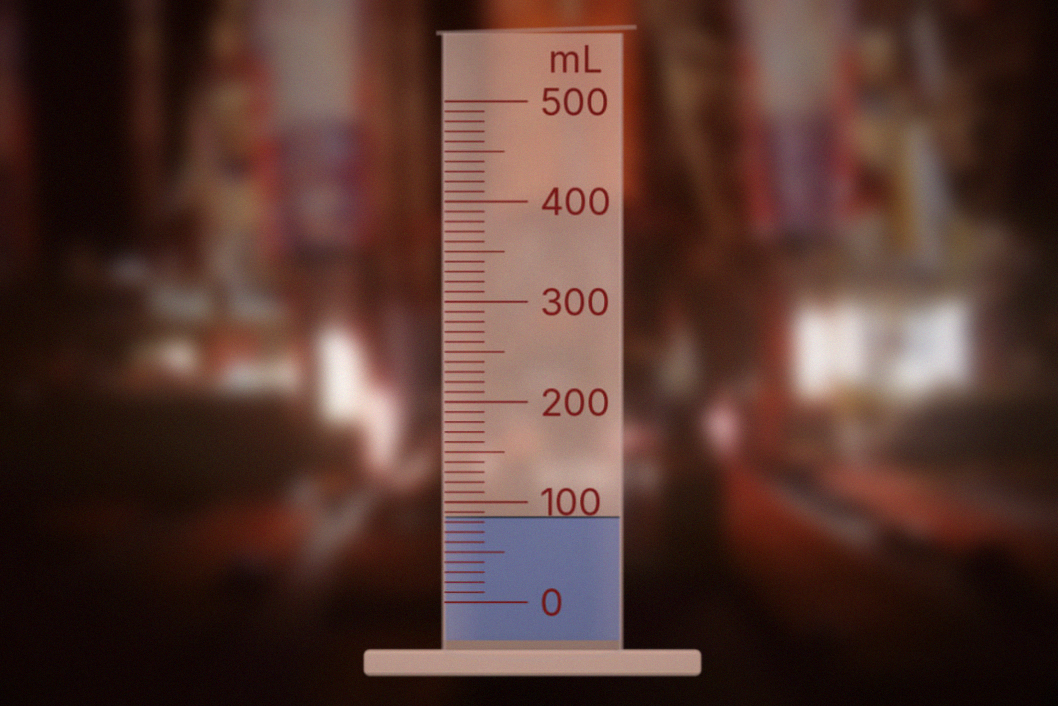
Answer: 85 (mL)
